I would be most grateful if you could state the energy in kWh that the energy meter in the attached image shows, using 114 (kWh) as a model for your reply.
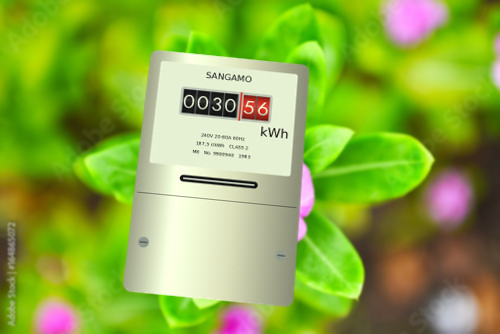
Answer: 30.56 (kWh)
